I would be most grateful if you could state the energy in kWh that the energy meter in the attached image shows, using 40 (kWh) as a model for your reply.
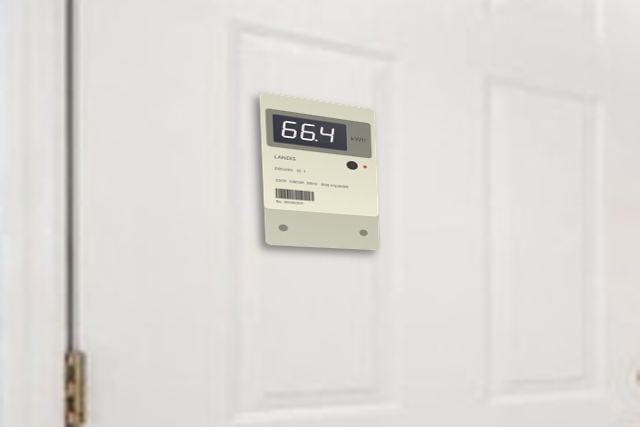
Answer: 66.4 (kWh)
